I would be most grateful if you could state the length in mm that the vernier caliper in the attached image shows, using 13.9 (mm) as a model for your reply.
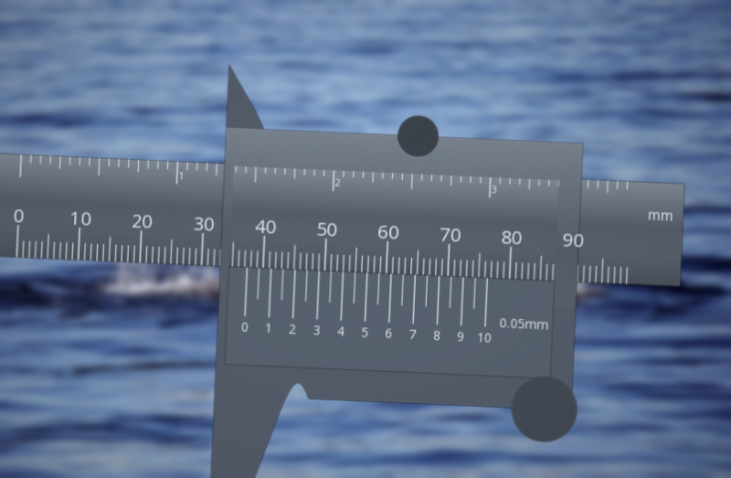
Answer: 37.4 (mm)
